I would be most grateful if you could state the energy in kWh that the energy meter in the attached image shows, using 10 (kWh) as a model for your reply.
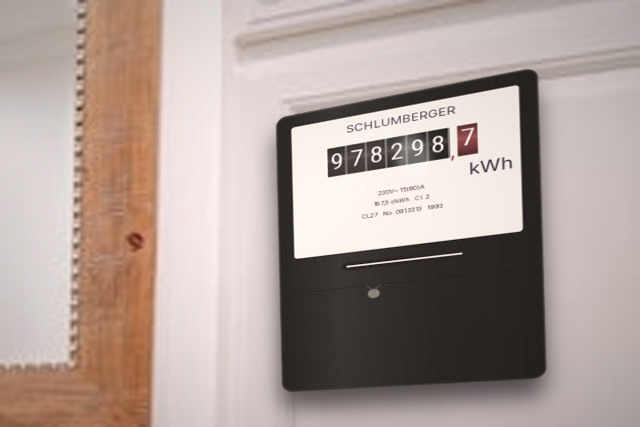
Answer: 978298.7 (kWh)
